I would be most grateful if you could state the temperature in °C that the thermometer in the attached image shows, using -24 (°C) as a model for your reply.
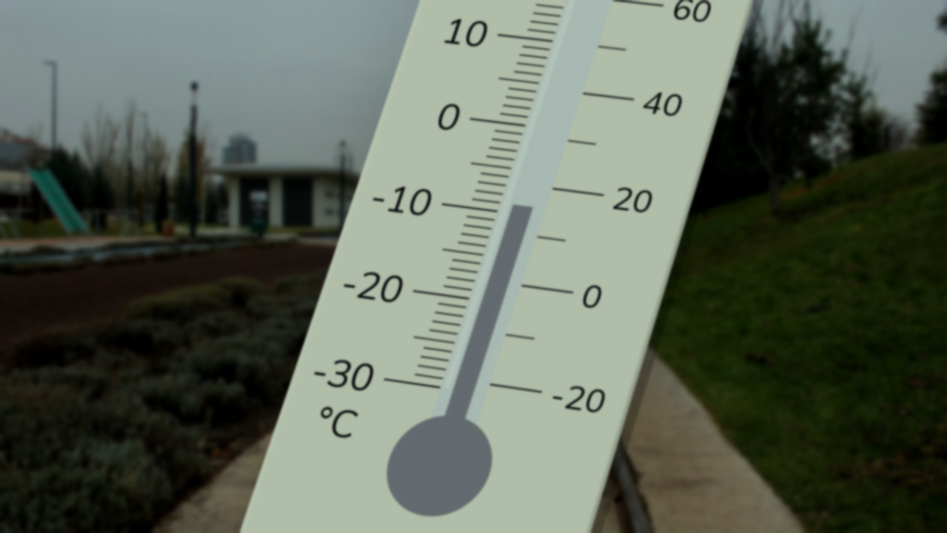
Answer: -9 (°C)
